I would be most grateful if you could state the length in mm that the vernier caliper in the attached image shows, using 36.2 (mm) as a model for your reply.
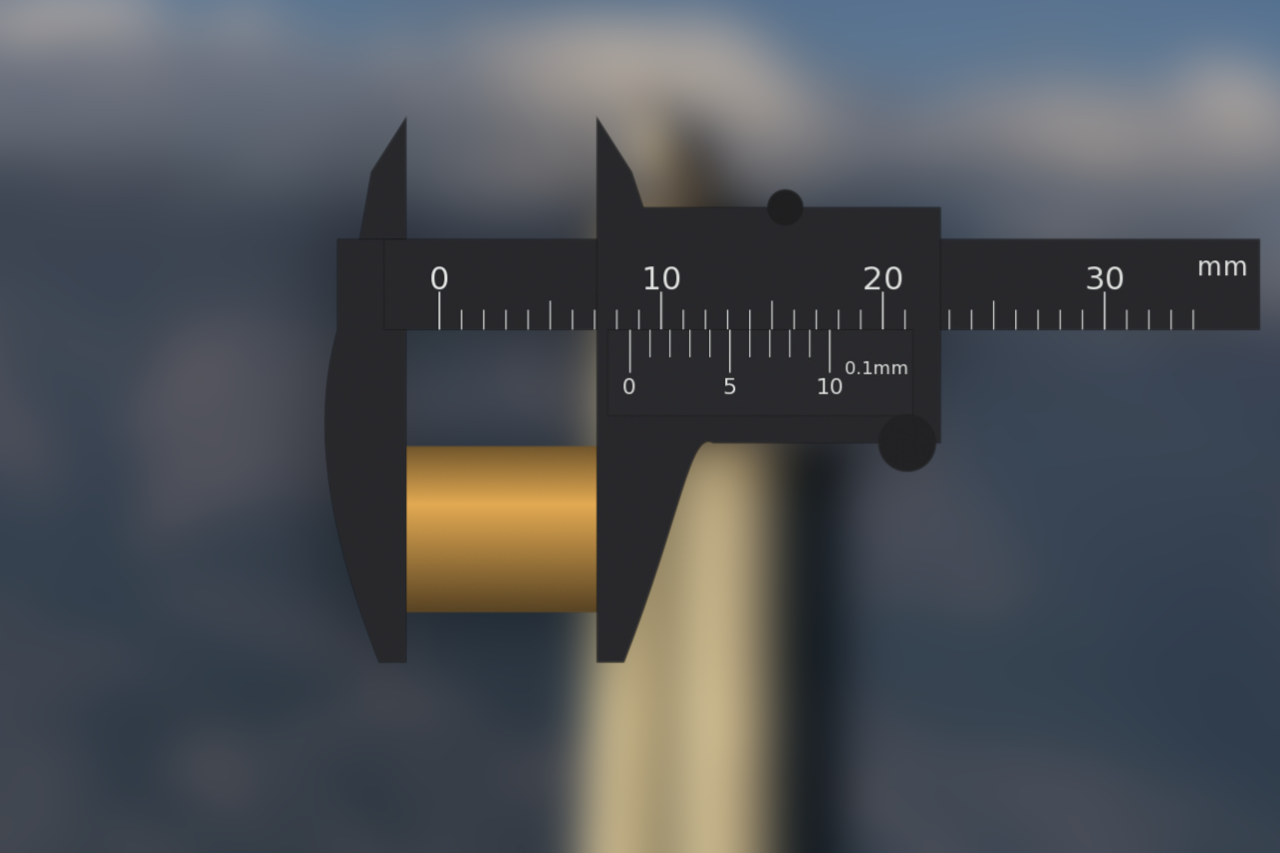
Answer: 8.6 (mm)
